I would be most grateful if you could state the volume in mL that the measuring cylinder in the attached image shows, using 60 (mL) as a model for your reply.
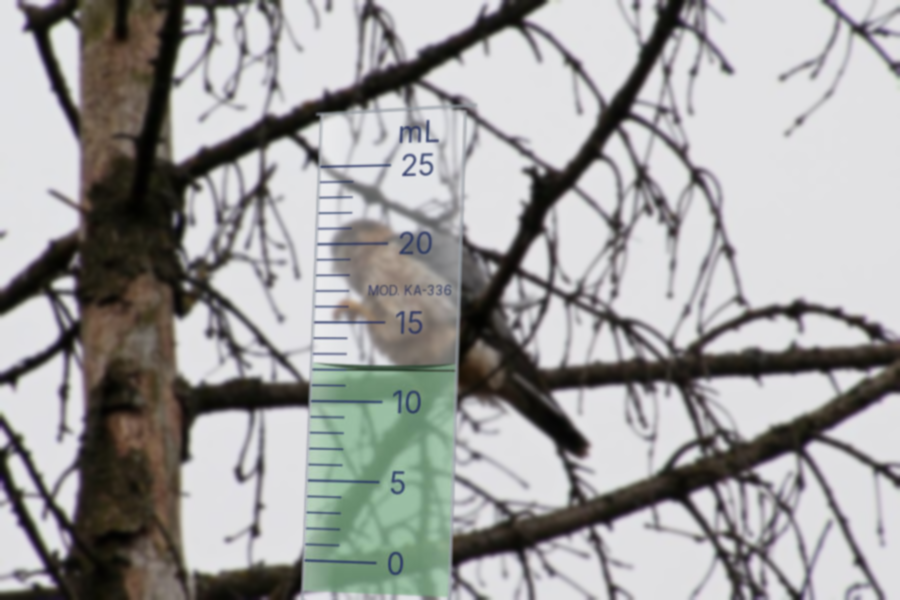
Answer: 12 (mL)
